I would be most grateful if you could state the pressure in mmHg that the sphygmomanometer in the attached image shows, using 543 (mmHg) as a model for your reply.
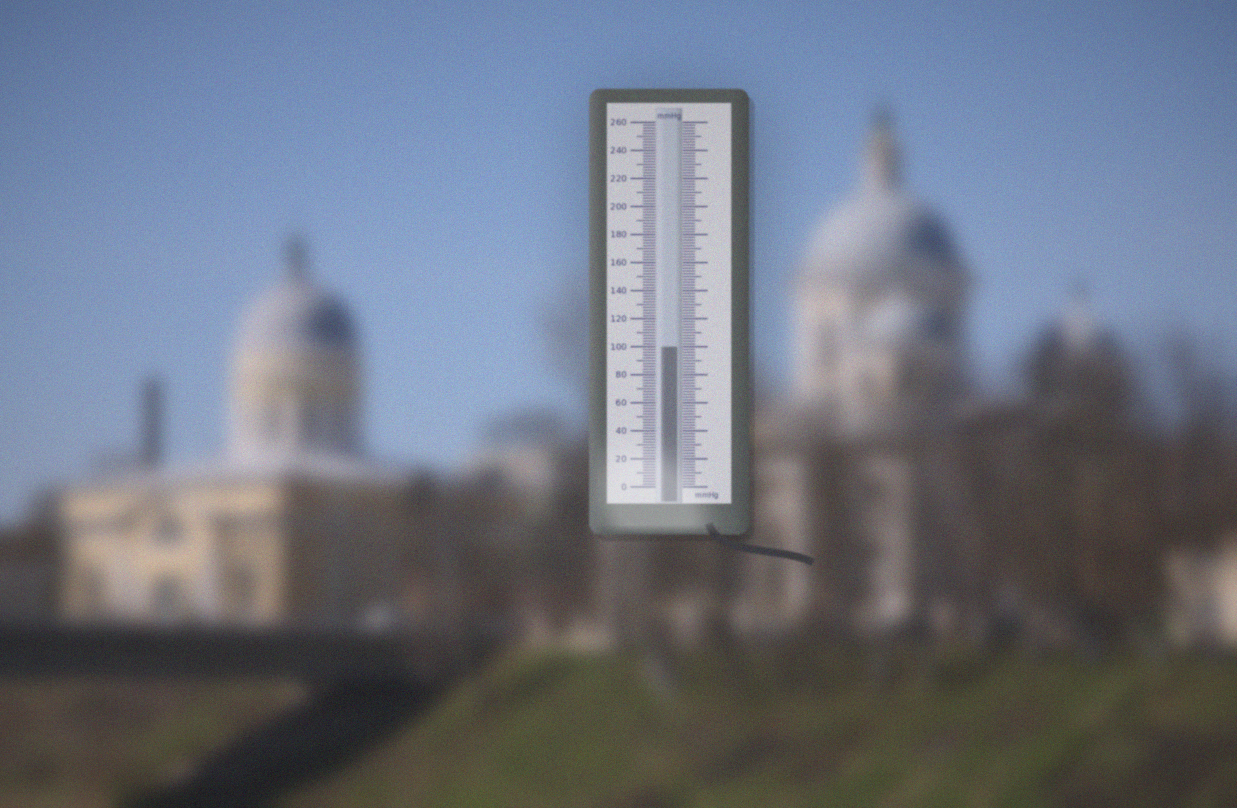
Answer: 100 (mmHg)
